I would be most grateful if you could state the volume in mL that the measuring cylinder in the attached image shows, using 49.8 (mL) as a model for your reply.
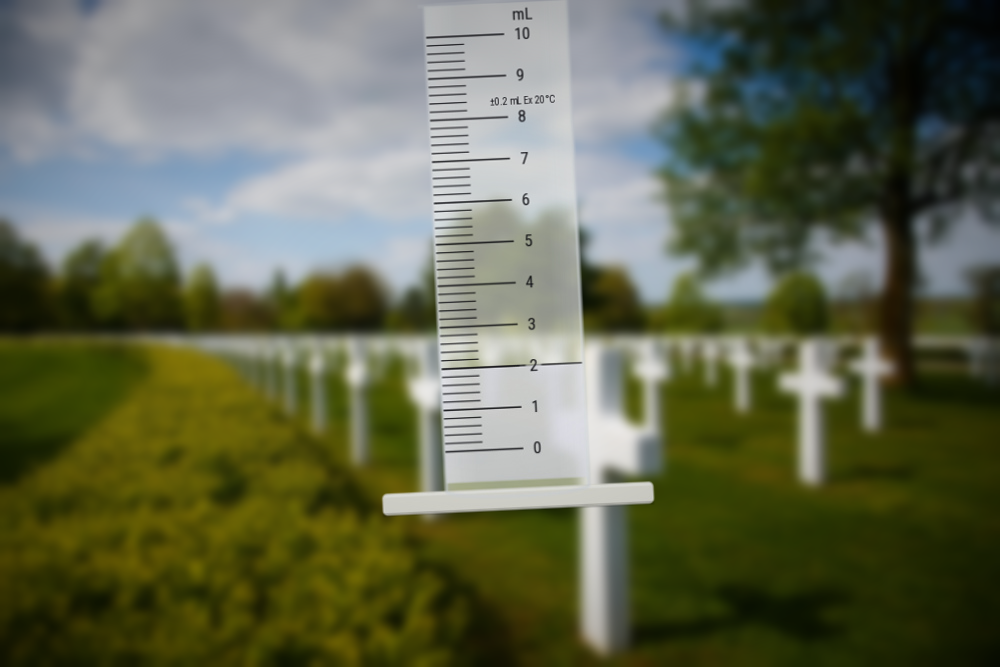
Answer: 2 (mL)
